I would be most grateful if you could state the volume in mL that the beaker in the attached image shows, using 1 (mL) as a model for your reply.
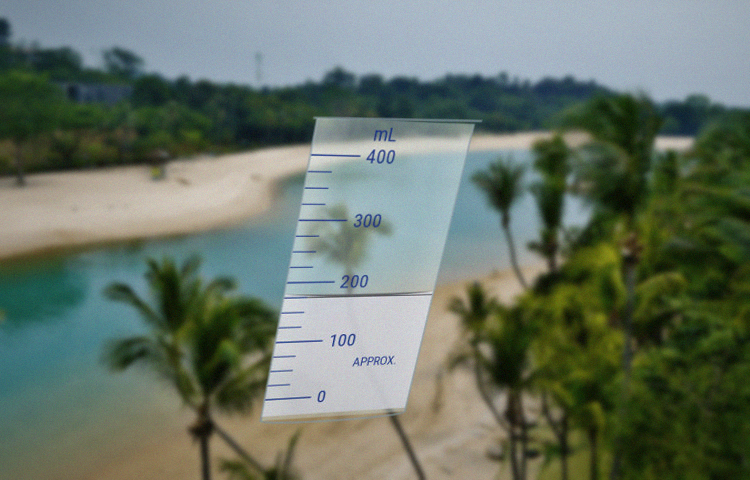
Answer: 175 (mL)
